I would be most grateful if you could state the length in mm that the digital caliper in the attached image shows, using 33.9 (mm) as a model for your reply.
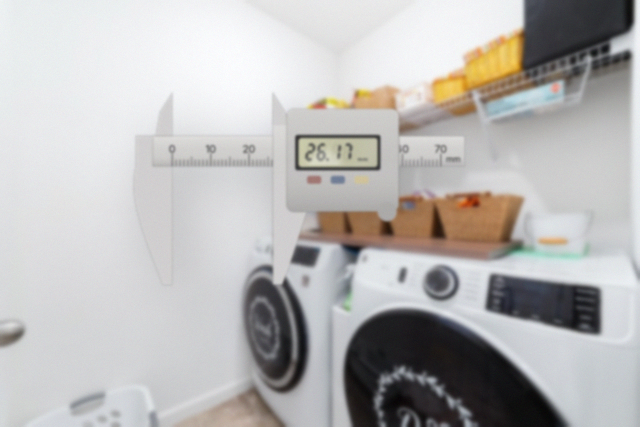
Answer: 26.17 (mm)
